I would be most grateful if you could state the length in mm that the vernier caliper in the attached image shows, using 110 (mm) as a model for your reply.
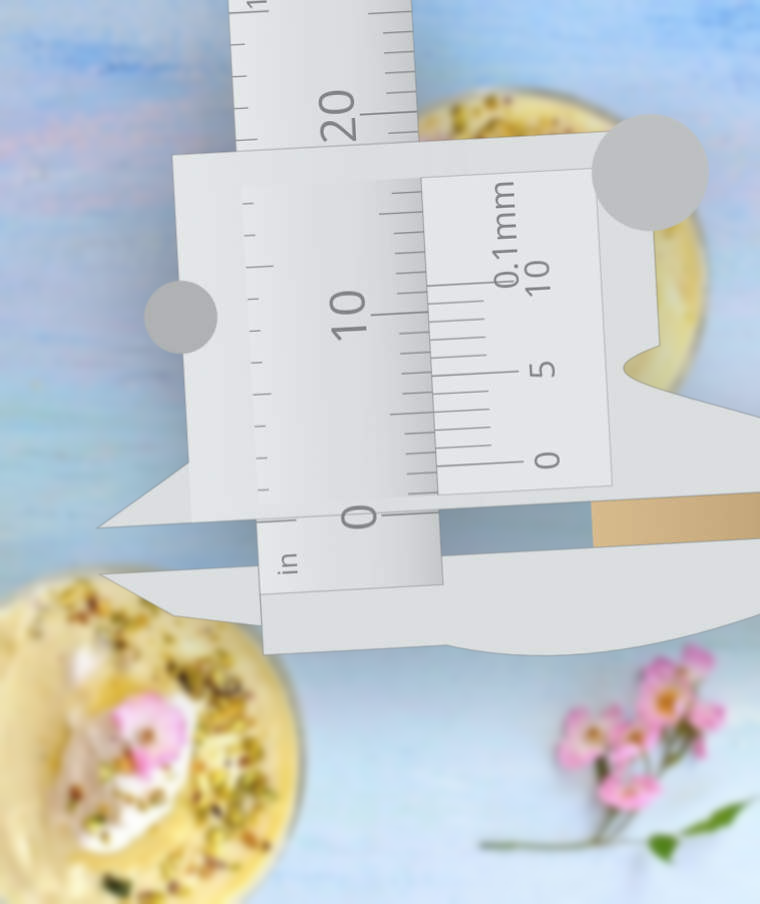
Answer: 2.3 (mm)
